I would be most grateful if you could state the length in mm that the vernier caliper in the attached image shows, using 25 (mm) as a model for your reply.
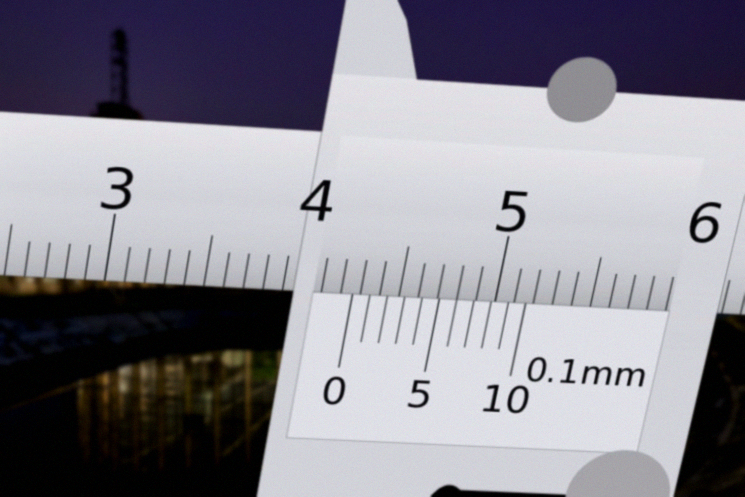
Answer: 42.6 (mm)
